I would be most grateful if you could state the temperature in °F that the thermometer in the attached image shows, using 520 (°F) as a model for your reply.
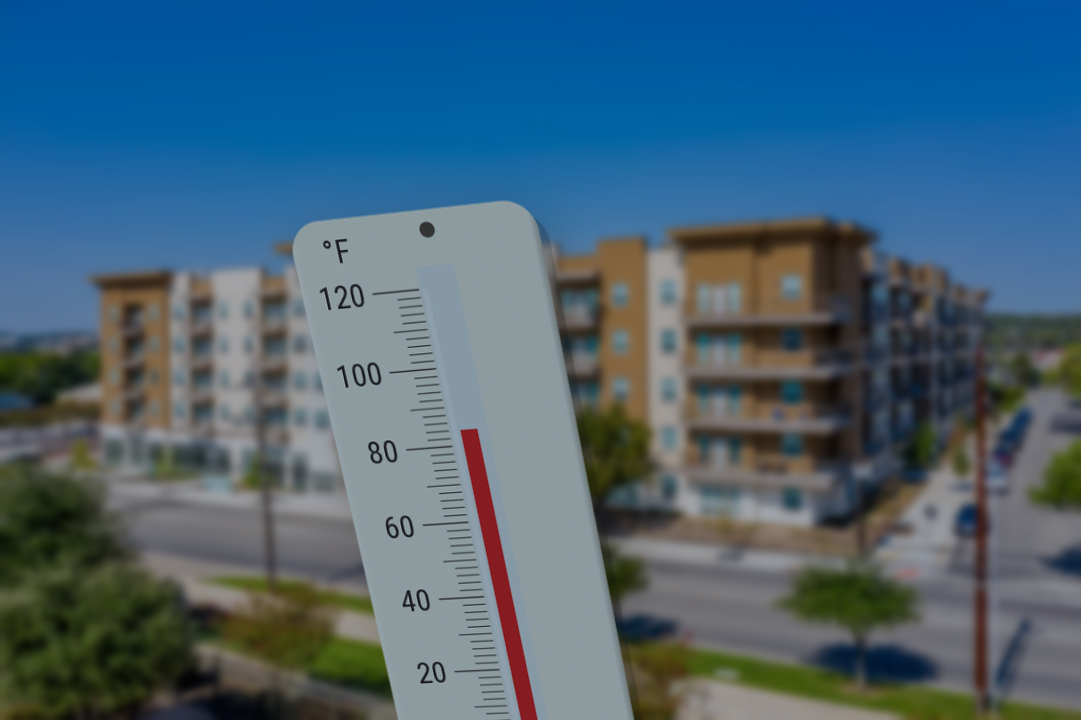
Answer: 84 (°F)
